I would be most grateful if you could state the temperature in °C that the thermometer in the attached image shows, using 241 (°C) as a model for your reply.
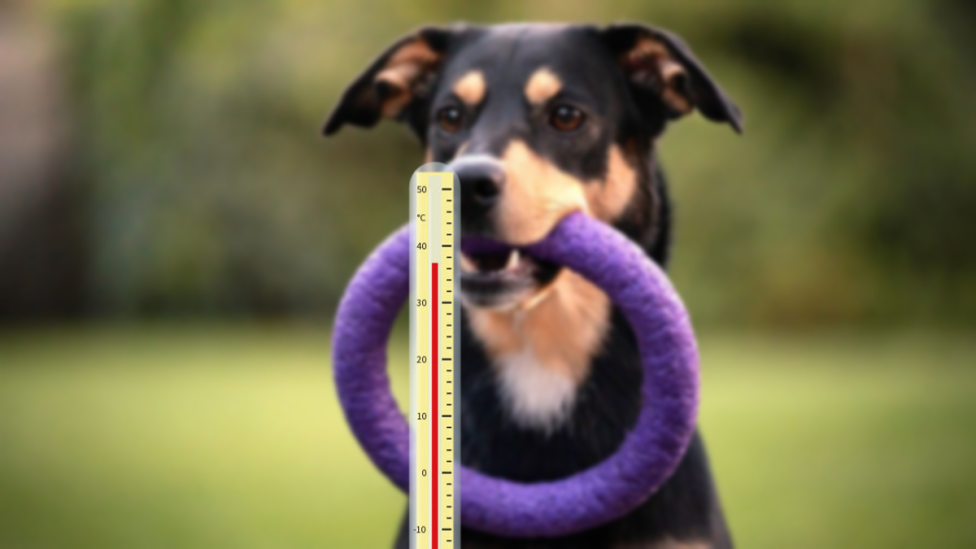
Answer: 37 (°C)
